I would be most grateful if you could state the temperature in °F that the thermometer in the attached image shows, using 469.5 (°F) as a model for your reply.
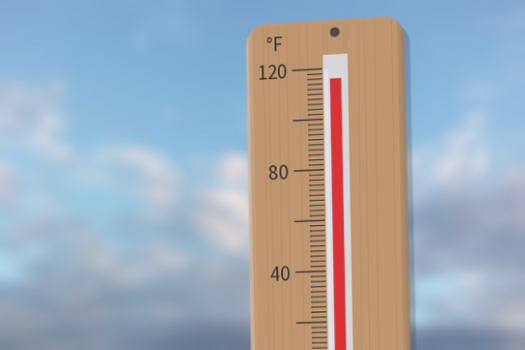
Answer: 116 (°F)
